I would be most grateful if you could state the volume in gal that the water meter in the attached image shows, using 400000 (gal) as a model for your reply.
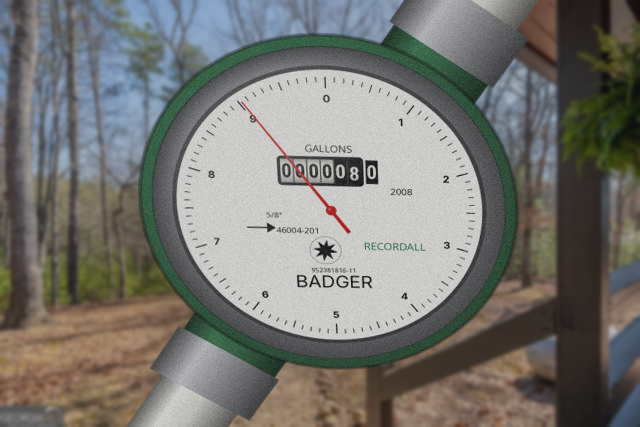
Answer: 79.0 (gal)
